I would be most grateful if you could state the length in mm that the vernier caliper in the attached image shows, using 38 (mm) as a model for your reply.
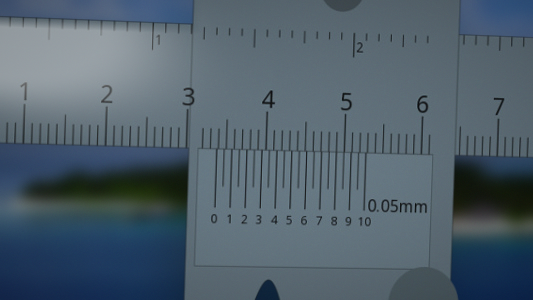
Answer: 33.8 (mm)
